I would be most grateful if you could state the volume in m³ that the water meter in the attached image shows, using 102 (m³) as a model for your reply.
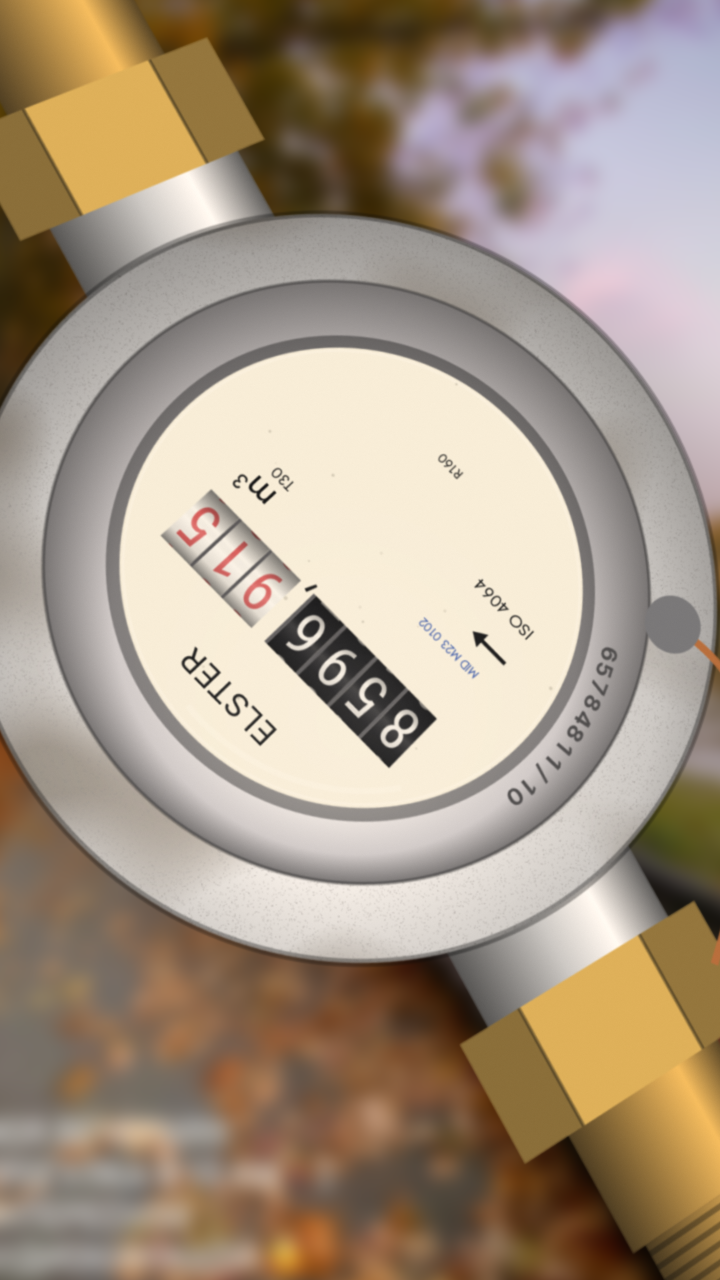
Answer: 8596.915 (m³)
